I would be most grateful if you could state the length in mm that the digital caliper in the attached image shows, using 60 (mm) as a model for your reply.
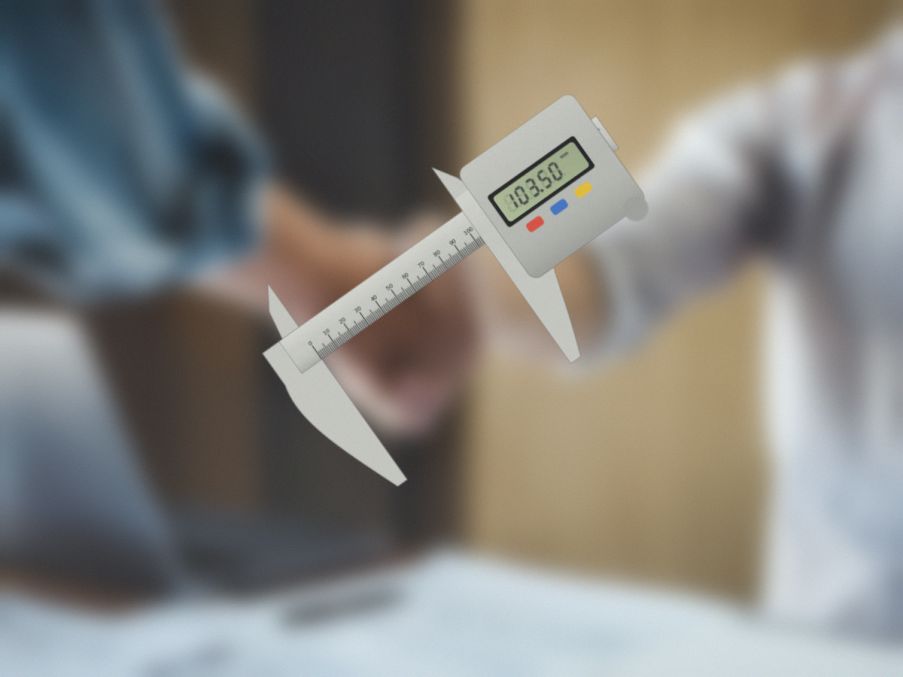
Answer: 103.50 (mm)
